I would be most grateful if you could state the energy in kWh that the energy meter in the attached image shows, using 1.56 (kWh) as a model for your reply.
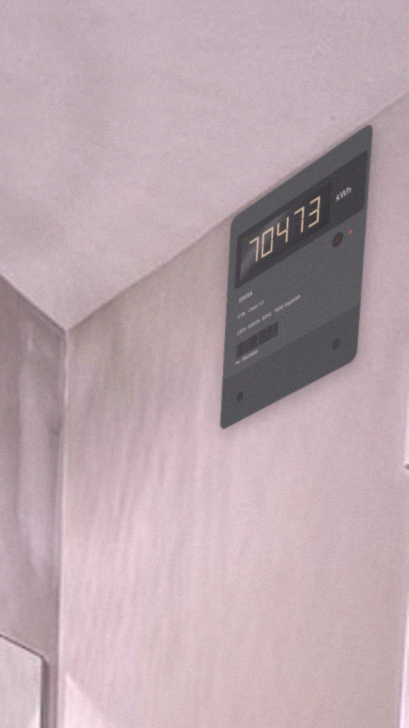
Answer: 70473 (kWh)
